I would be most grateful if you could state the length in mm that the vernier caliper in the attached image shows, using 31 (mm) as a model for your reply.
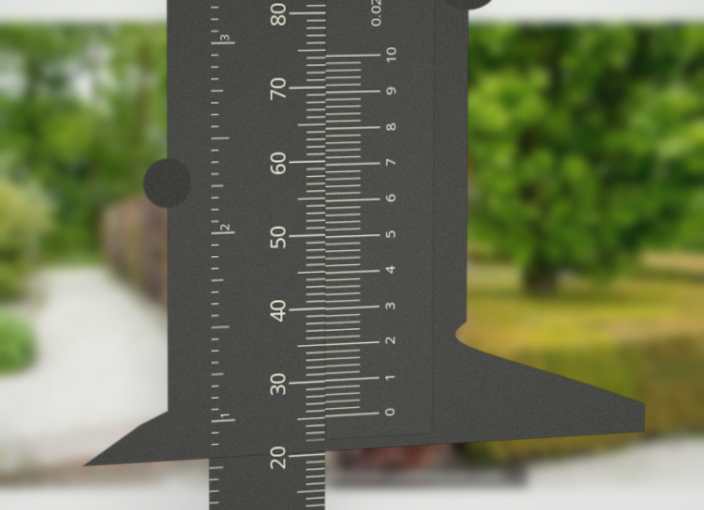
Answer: 25.2 (mm)
